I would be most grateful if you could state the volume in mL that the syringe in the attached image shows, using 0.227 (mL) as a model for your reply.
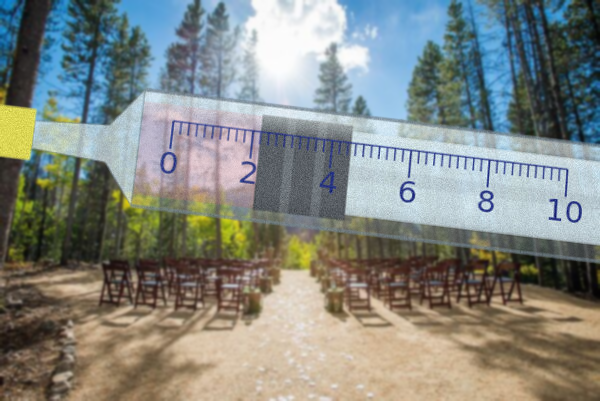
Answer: 2.2 (mL)
